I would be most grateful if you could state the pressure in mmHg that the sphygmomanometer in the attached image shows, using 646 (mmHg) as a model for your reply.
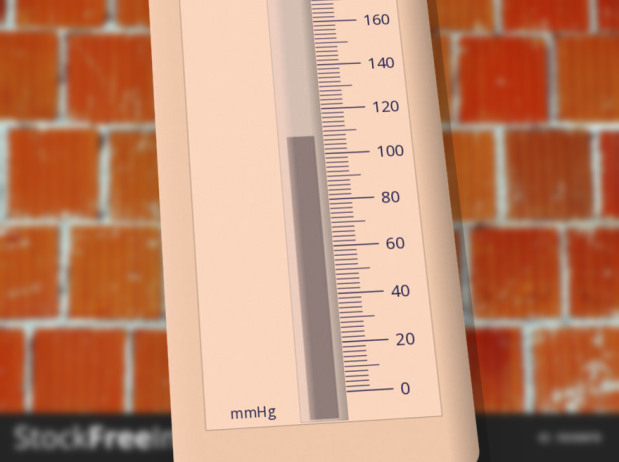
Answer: 108 (mmHg)
